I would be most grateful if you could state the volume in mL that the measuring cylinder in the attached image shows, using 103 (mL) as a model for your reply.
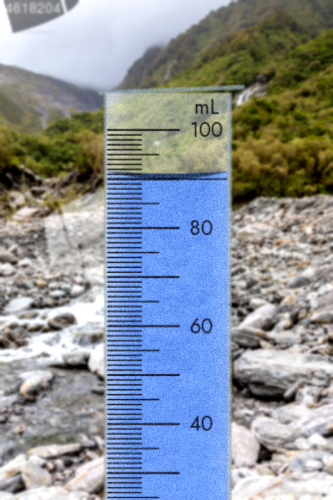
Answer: 90 (mL)
